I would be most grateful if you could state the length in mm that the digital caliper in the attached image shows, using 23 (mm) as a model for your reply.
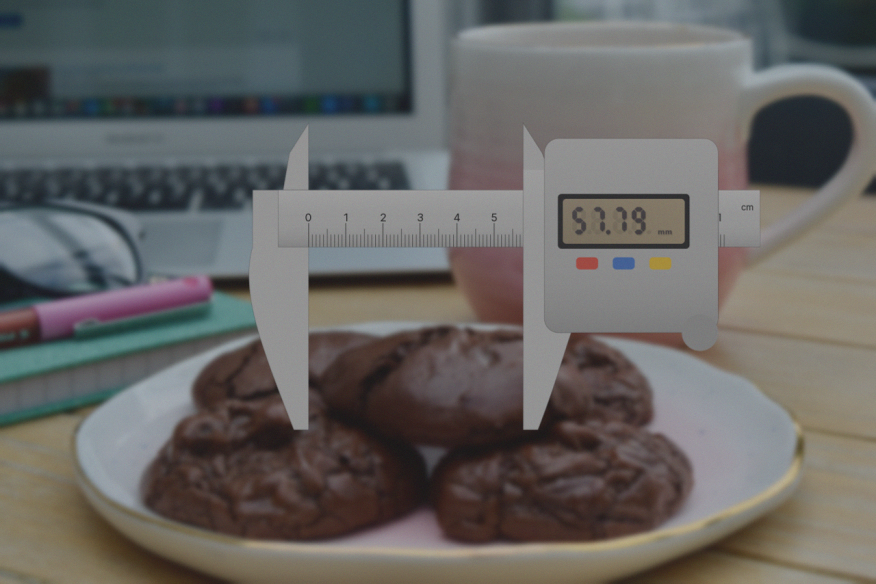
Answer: 57.79 (mm)
